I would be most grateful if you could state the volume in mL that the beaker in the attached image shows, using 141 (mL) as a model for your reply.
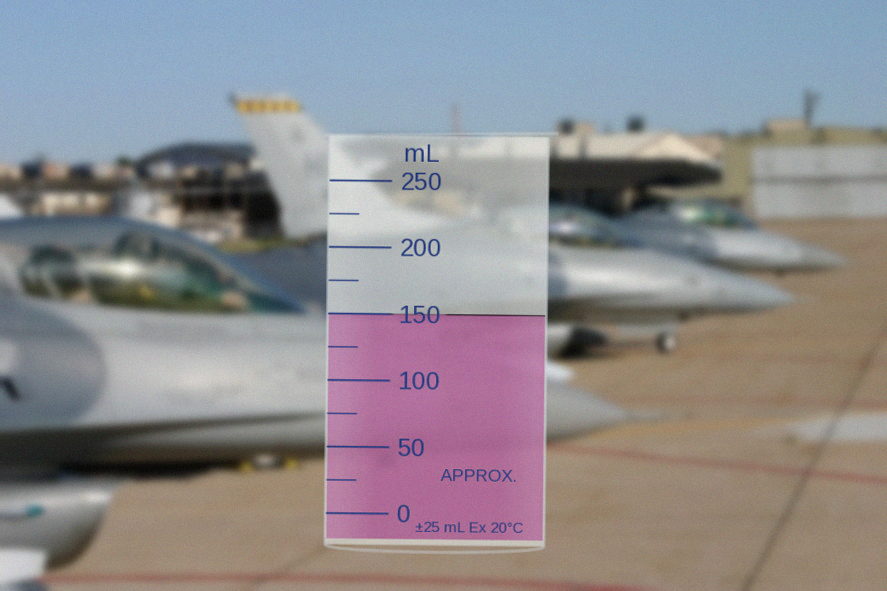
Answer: 150 (mL)
